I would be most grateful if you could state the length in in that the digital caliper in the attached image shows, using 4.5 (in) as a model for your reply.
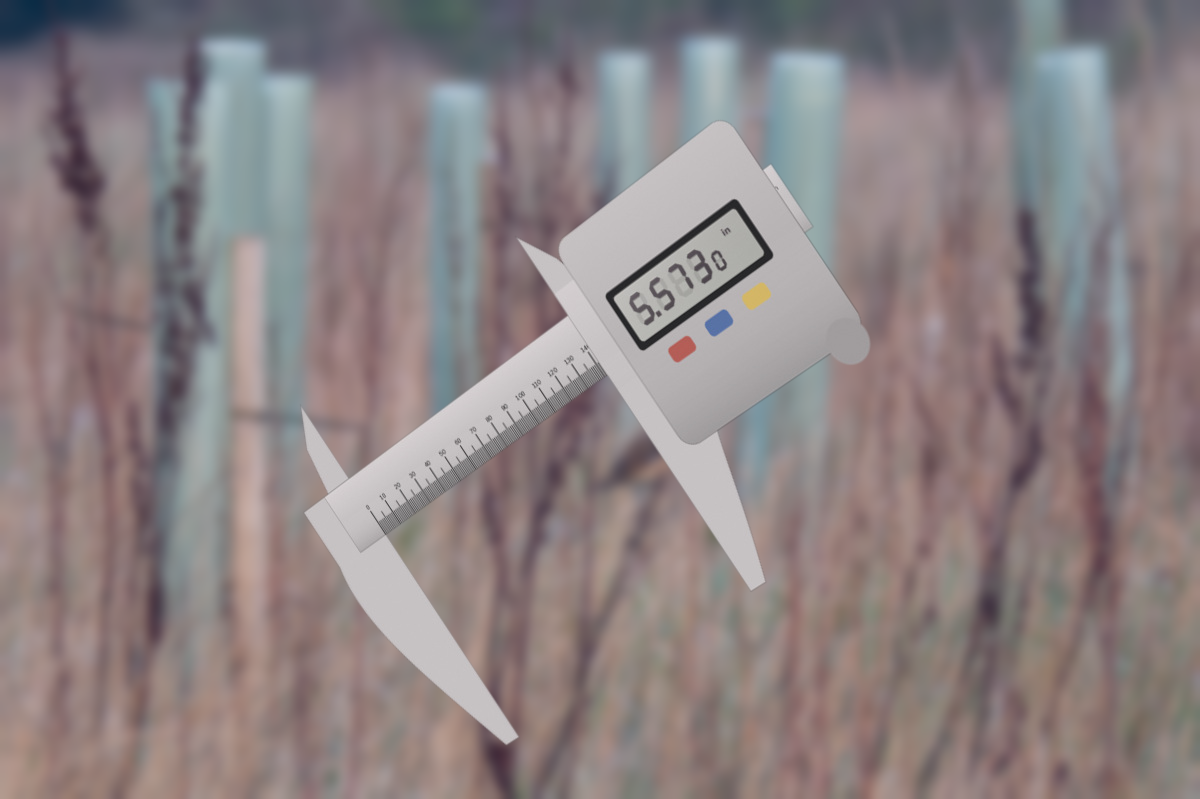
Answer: 5.5730 (in)
